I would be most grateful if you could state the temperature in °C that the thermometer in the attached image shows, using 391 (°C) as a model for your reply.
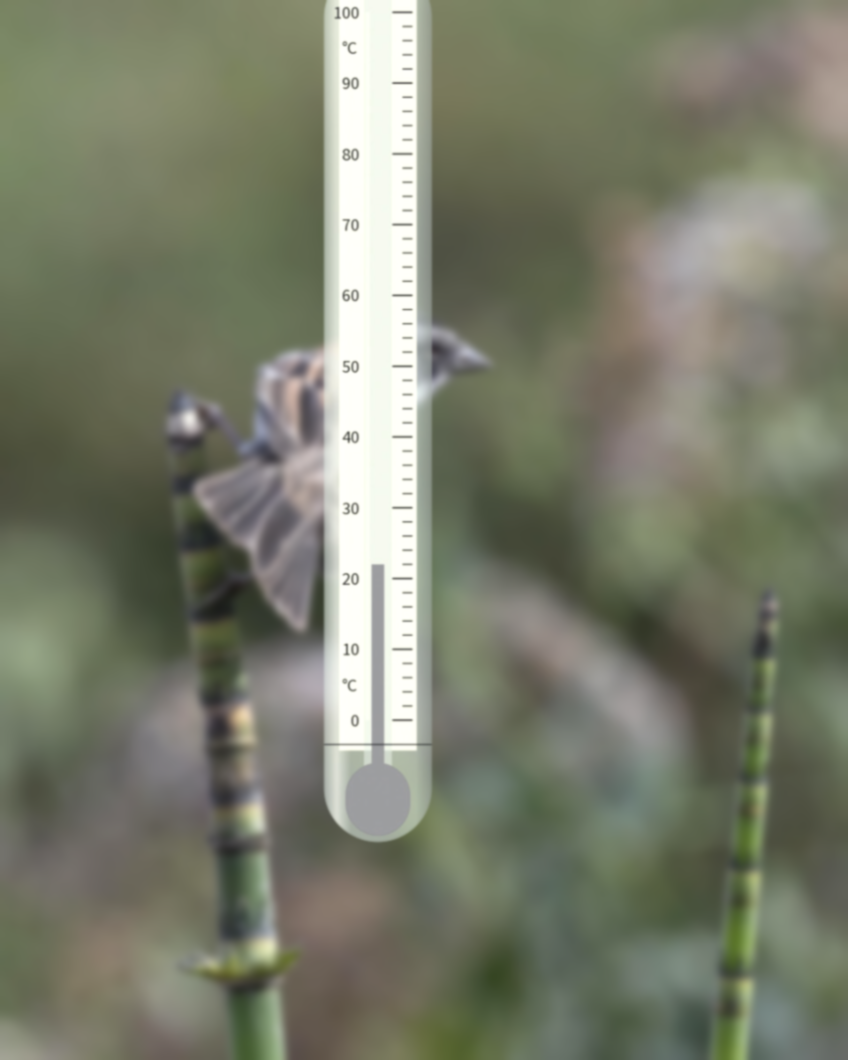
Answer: 22 (°C)
